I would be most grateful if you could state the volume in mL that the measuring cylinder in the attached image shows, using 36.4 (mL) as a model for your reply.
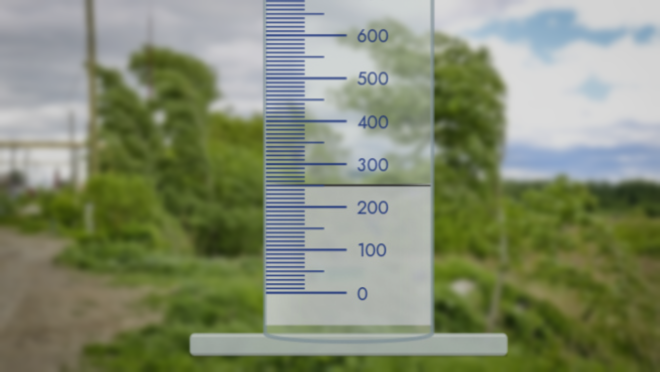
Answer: 250 (mL)
